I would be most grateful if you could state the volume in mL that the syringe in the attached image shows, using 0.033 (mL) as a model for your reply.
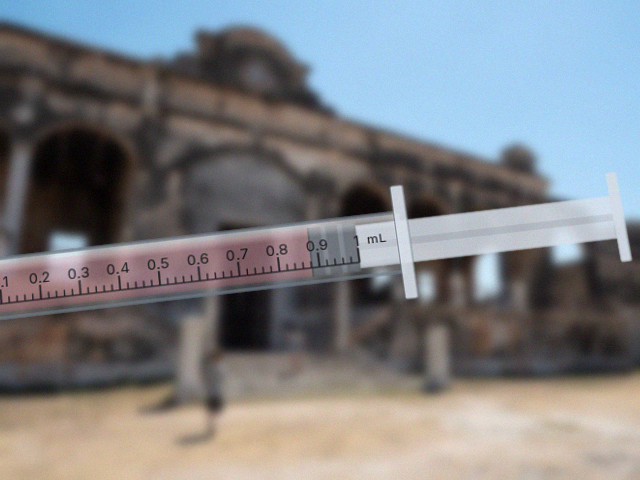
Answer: 0.88 (mL)
